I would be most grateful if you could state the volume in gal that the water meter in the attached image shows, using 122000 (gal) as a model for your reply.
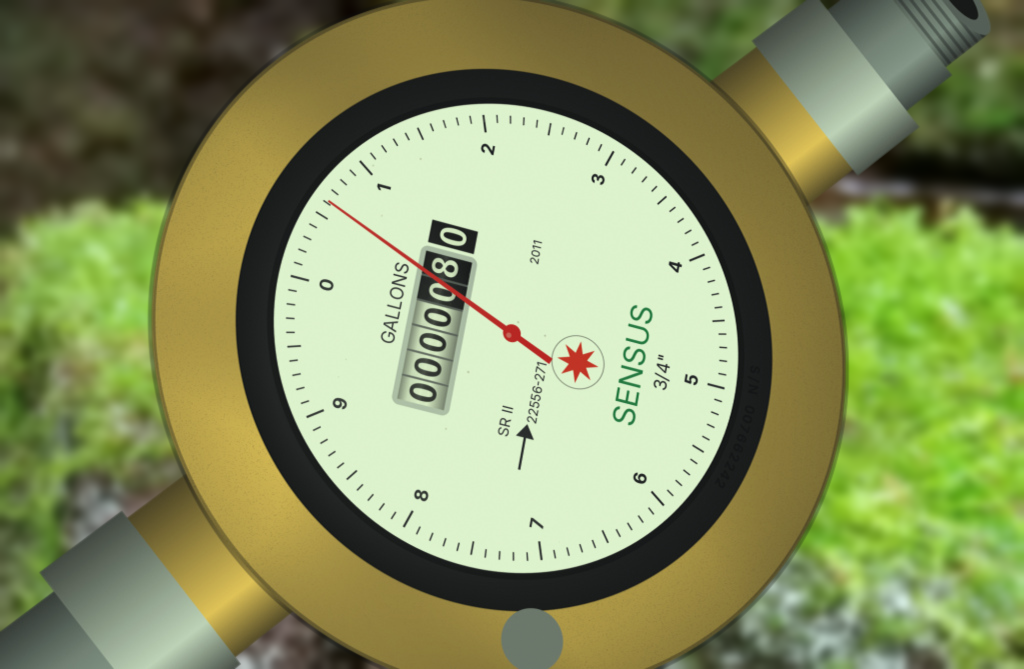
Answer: 80.6 (gal)
